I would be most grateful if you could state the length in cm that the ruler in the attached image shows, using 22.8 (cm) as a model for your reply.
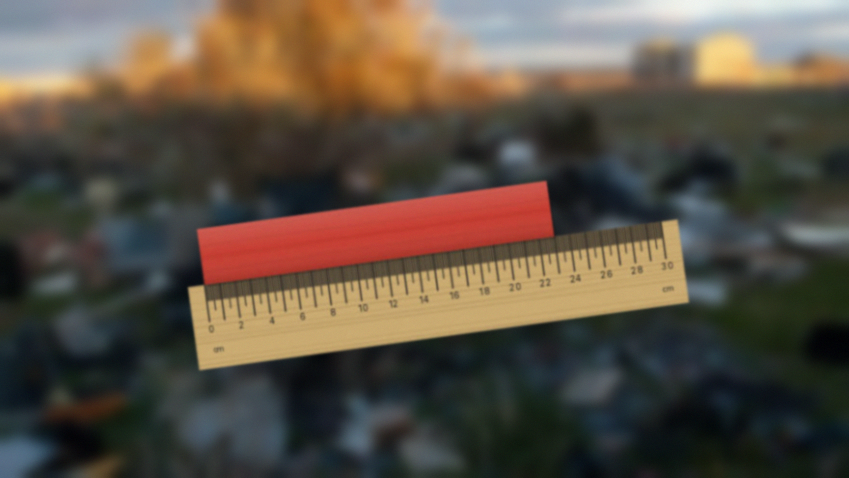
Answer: 23 (cm)
